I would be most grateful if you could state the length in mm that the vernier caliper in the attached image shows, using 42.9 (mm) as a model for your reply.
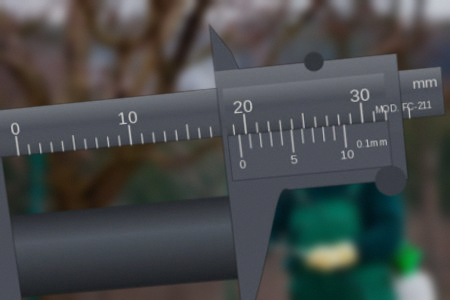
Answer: 19.4 (mm)
